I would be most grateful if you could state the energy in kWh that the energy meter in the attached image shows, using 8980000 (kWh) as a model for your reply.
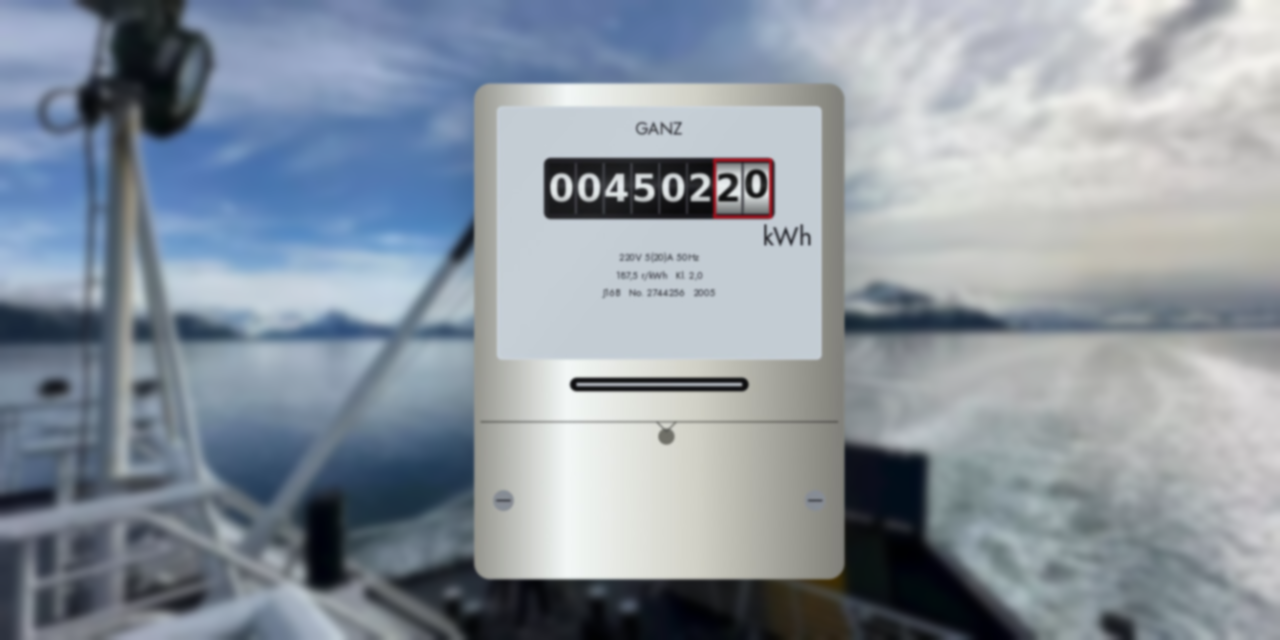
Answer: 4502.20 (kWh)
